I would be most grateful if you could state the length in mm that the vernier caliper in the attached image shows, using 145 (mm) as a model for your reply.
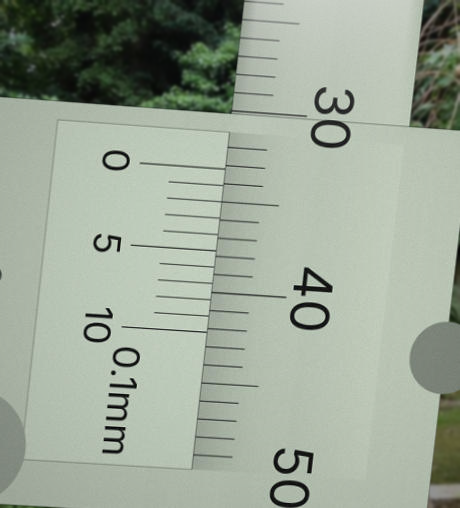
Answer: 33.2 (mm)
